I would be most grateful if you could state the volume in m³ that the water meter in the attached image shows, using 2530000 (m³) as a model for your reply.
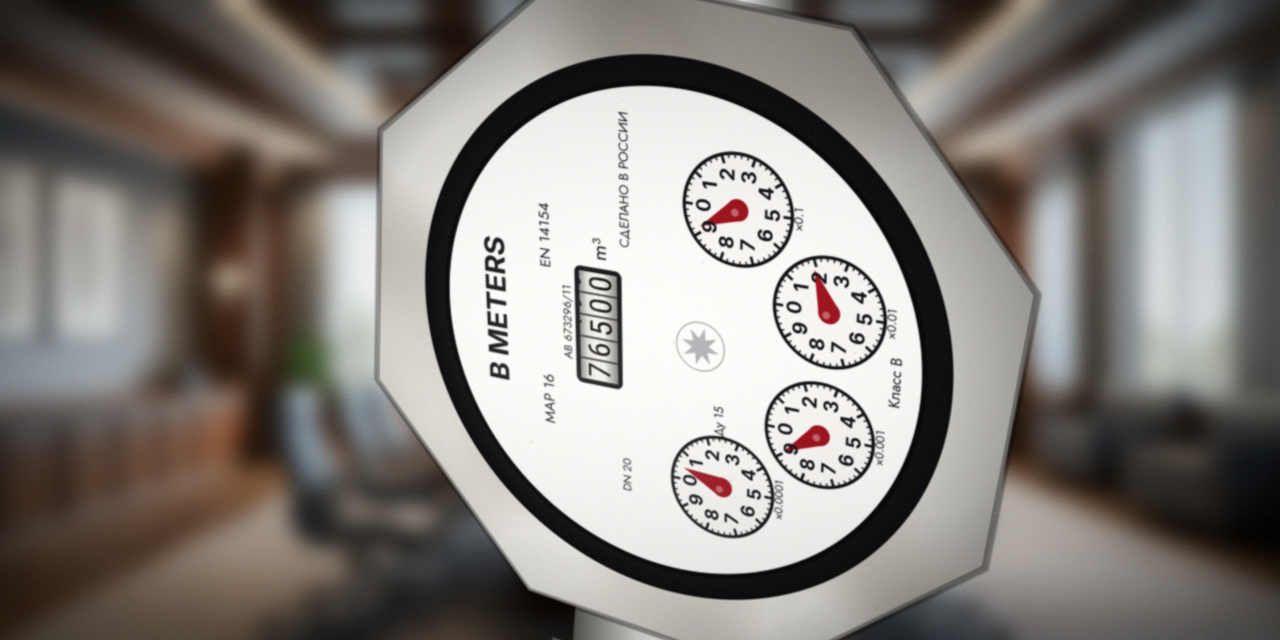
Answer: 76499.9190 (m³)
